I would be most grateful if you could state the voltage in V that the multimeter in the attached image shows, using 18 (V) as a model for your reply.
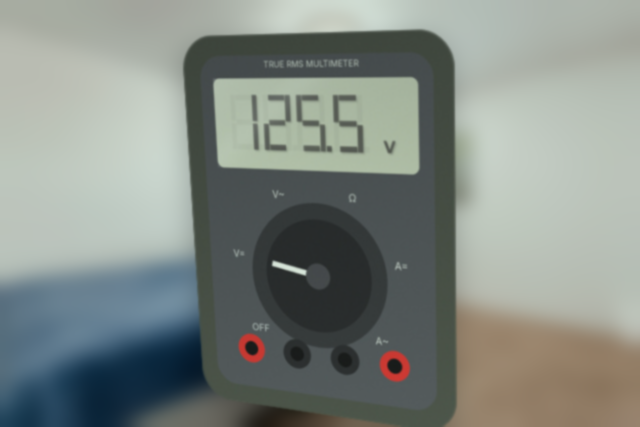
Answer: 125.5 (V)
